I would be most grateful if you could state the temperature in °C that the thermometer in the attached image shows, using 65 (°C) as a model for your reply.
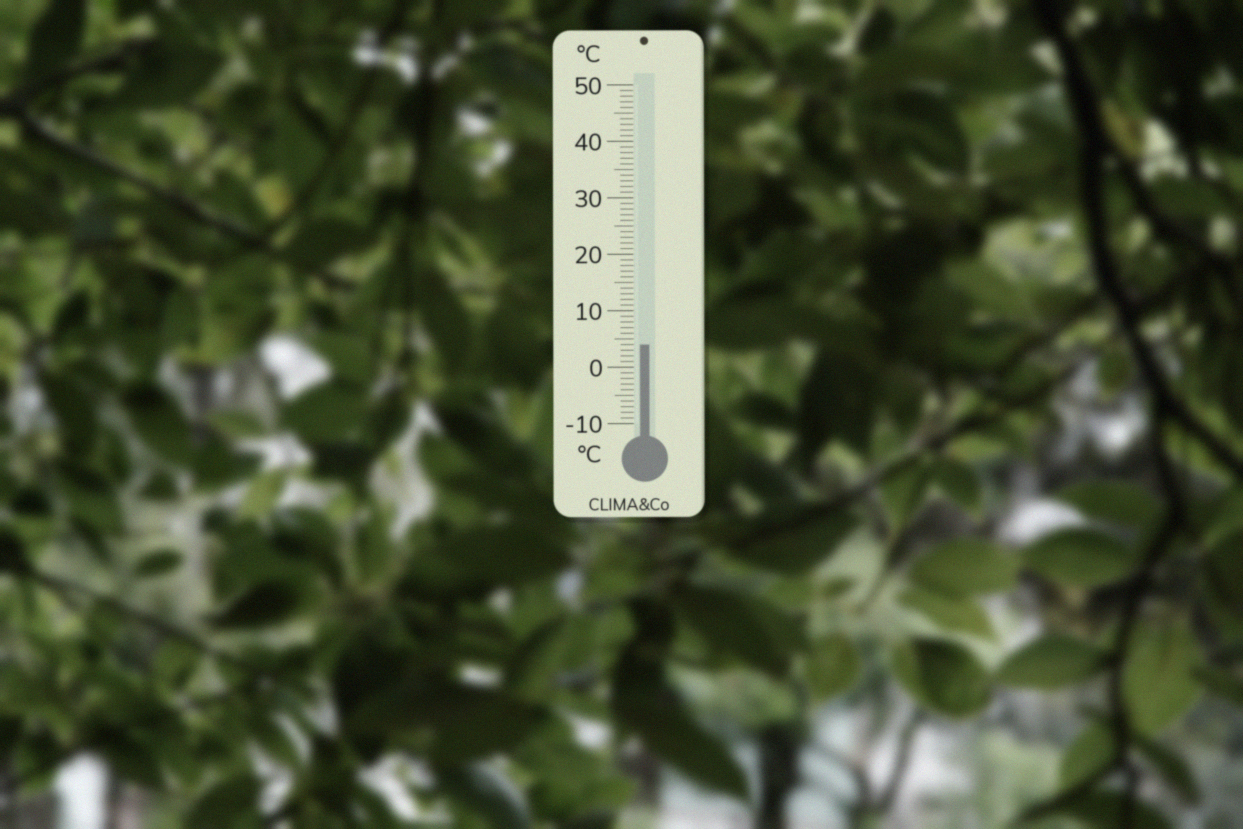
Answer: 4 (°C)
